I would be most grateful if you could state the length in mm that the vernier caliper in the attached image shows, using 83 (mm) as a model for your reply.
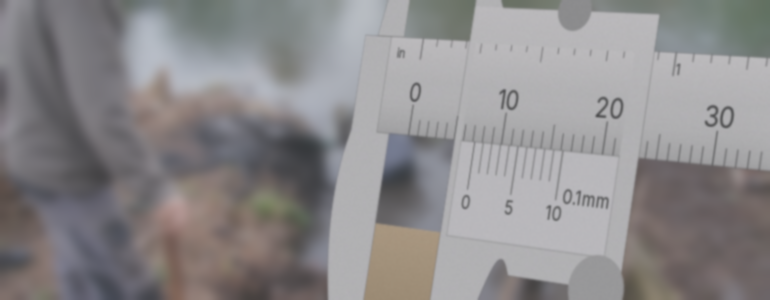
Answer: 7.2 (mm)
